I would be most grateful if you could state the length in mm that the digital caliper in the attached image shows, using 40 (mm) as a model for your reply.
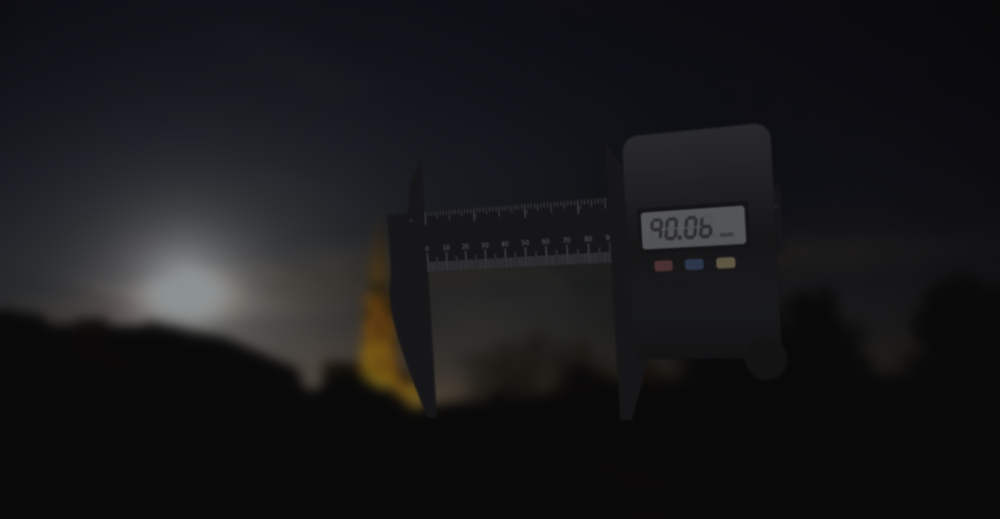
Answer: 90.06 (mm)
